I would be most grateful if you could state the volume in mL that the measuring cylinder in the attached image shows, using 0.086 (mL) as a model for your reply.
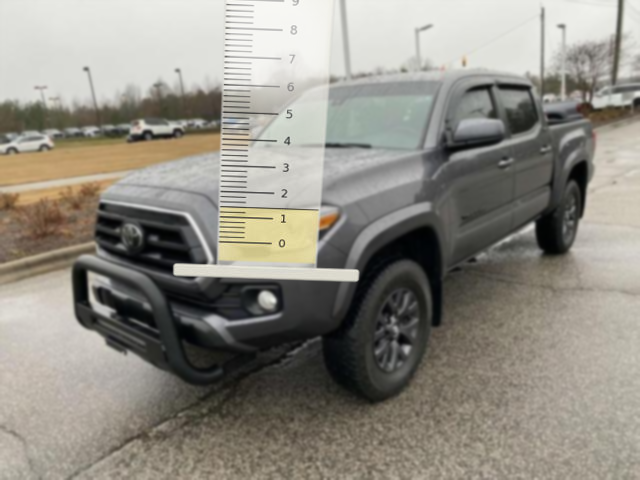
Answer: 1.4 (mL)
